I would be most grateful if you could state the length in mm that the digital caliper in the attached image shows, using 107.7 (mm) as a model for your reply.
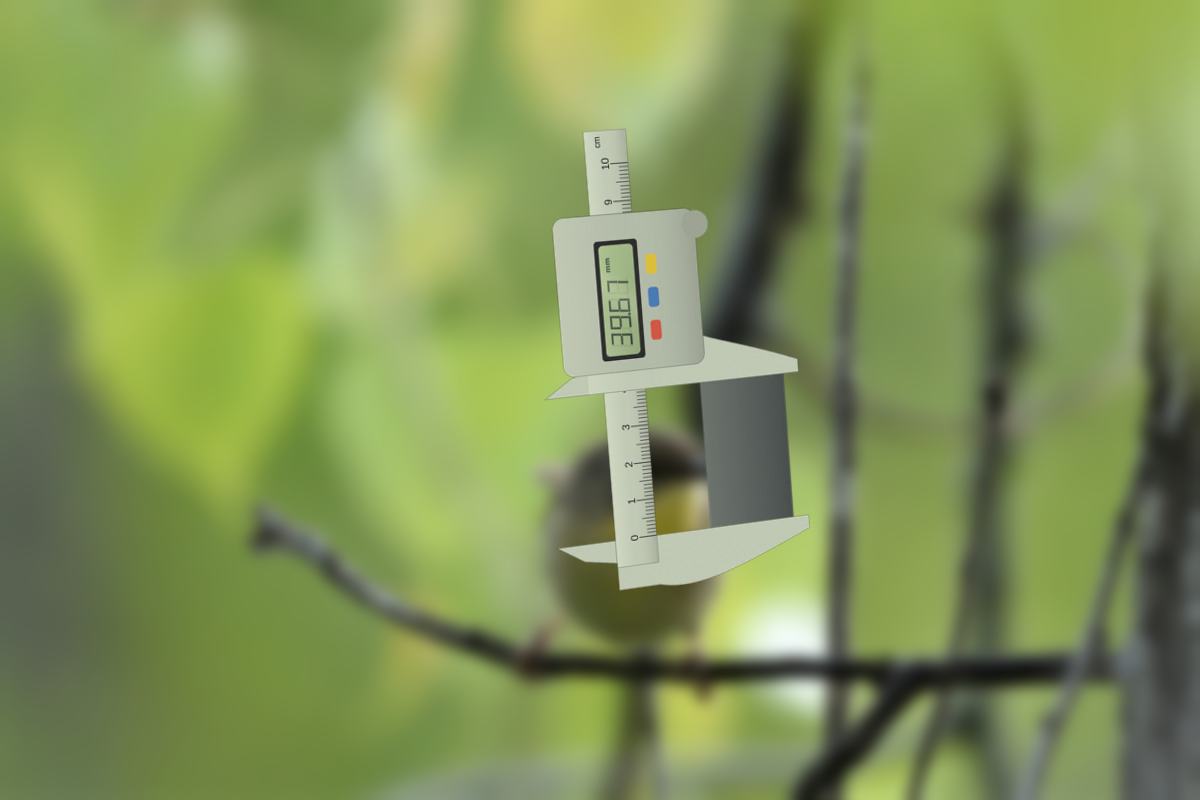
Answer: 39.67 (mm)
